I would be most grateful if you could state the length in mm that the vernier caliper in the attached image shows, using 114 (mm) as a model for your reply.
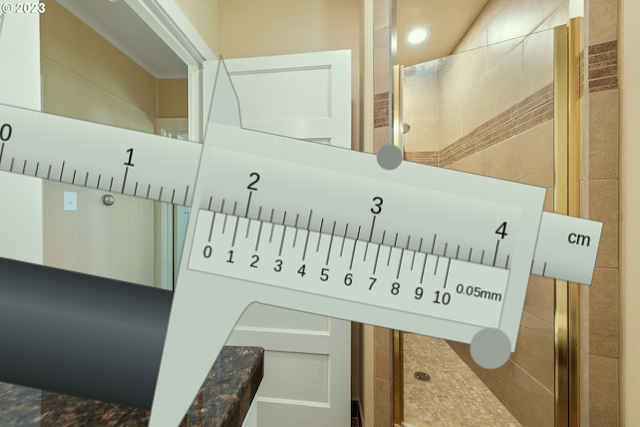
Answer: 17.5 (mm)
